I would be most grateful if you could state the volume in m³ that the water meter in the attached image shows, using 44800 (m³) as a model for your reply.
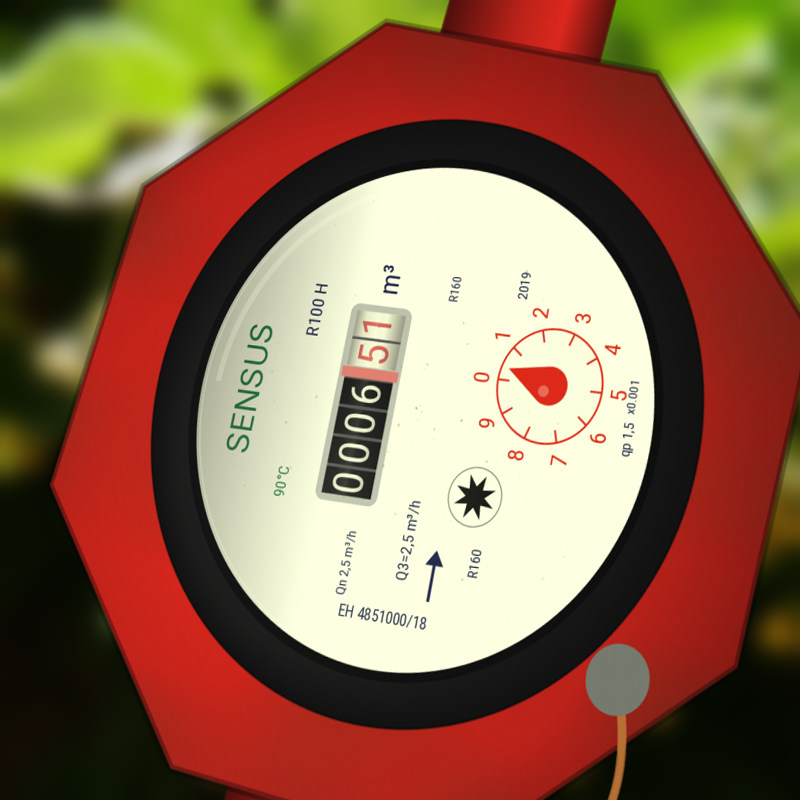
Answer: 6.510 (m³)
